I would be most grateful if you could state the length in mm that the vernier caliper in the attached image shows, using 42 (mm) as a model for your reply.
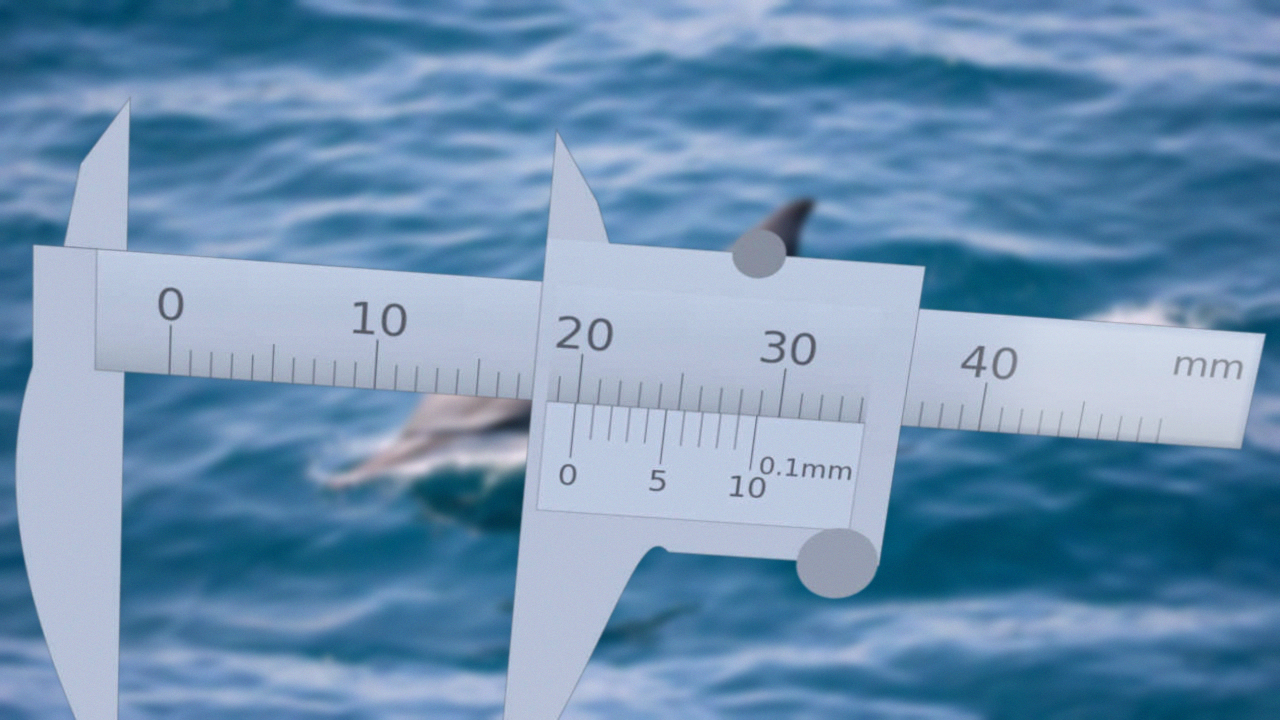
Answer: 19.9 (mm)
